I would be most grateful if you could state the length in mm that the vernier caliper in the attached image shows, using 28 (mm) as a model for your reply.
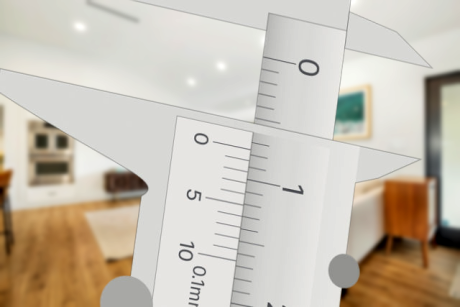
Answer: 7.6 (mm)
